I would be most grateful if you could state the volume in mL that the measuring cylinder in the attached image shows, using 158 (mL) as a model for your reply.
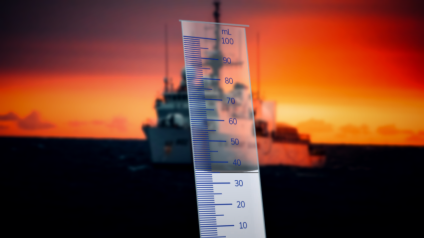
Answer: 35 (mL)
